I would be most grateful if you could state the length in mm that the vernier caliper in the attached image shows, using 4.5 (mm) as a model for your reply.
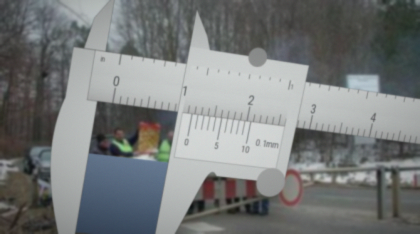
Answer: 11.6 (mm)
